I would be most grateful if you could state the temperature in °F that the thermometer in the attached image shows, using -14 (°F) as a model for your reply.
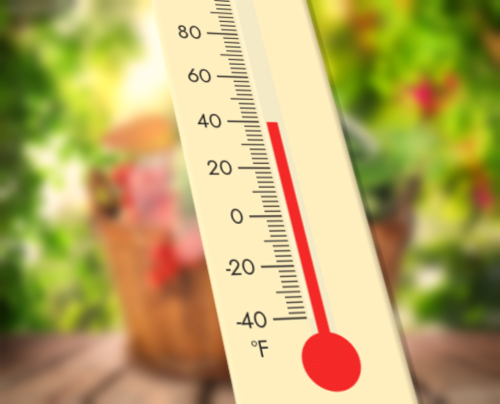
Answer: 40 (°F)
